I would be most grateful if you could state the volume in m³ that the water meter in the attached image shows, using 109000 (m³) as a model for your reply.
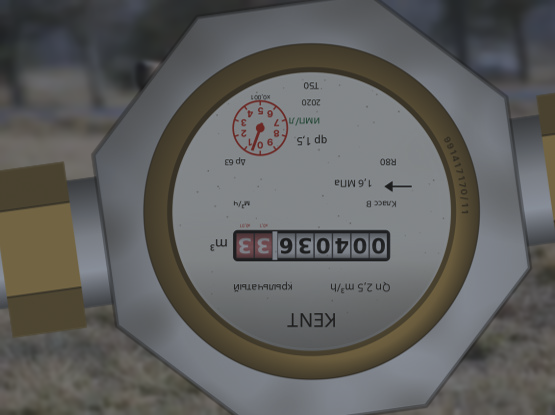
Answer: 4036.330 (m³)
